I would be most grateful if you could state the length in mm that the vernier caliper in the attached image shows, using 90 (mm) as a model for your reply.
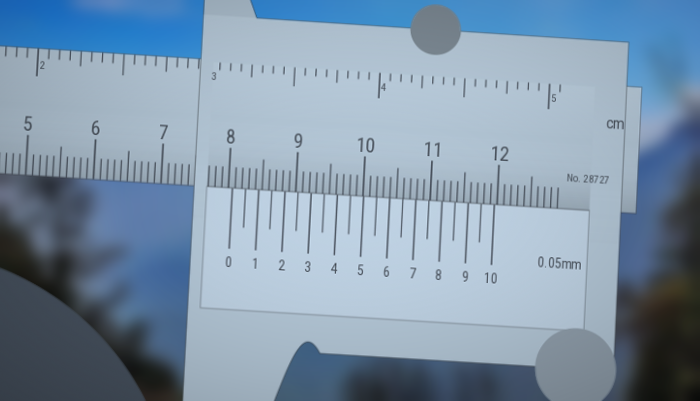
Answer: 80.6 (mm)
